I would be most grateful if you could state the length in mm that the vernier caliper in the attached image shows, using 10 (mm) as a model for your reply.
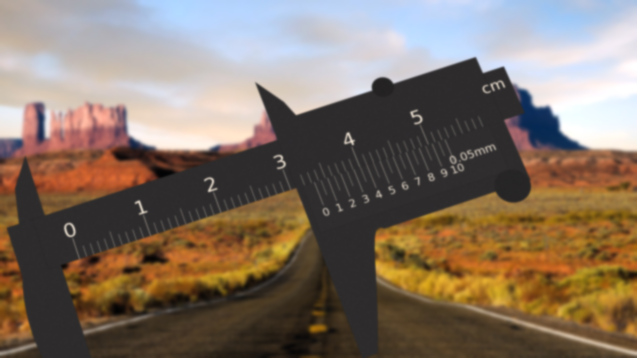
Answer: 33.4 (mm)
